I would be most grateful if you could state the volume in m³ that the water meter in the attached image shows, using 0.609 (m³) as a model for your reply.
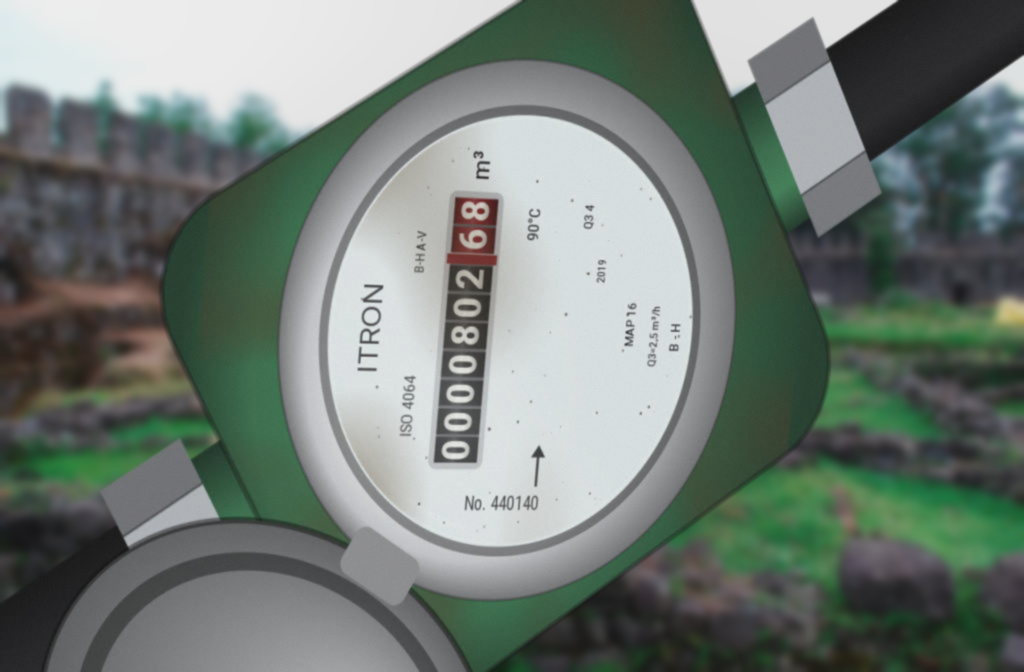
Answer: 802.68 (m³)
